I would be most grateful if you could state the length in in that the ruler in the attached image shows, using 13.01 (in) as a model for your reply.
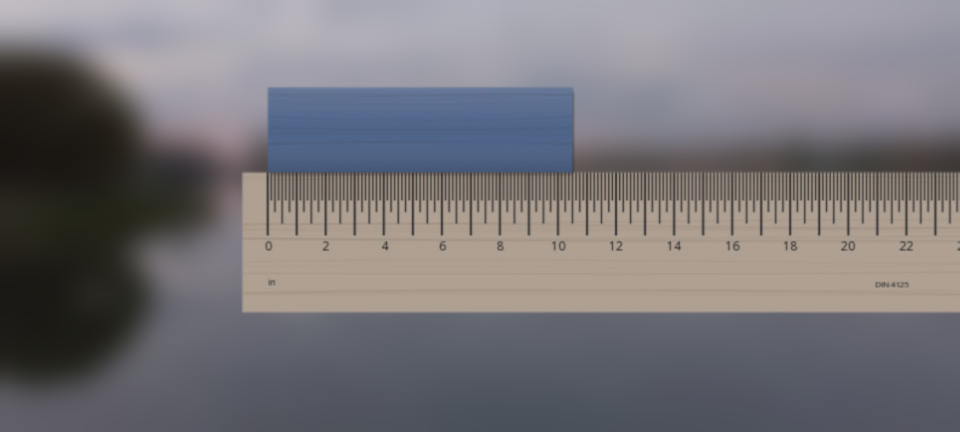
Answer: 10.5 (in)
